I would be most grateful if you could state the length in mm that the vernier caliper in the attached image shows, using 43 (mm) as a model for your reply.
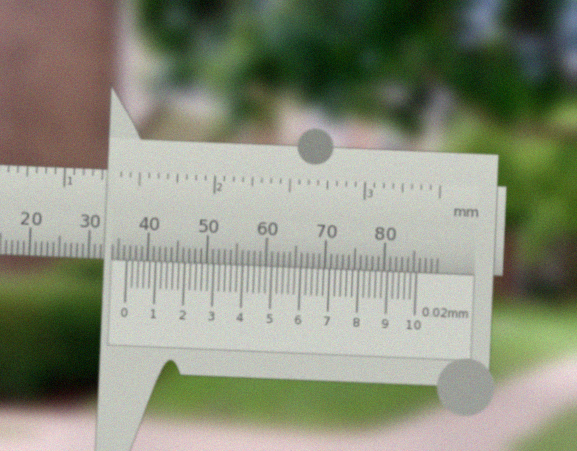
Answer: 36.5 (mm)
